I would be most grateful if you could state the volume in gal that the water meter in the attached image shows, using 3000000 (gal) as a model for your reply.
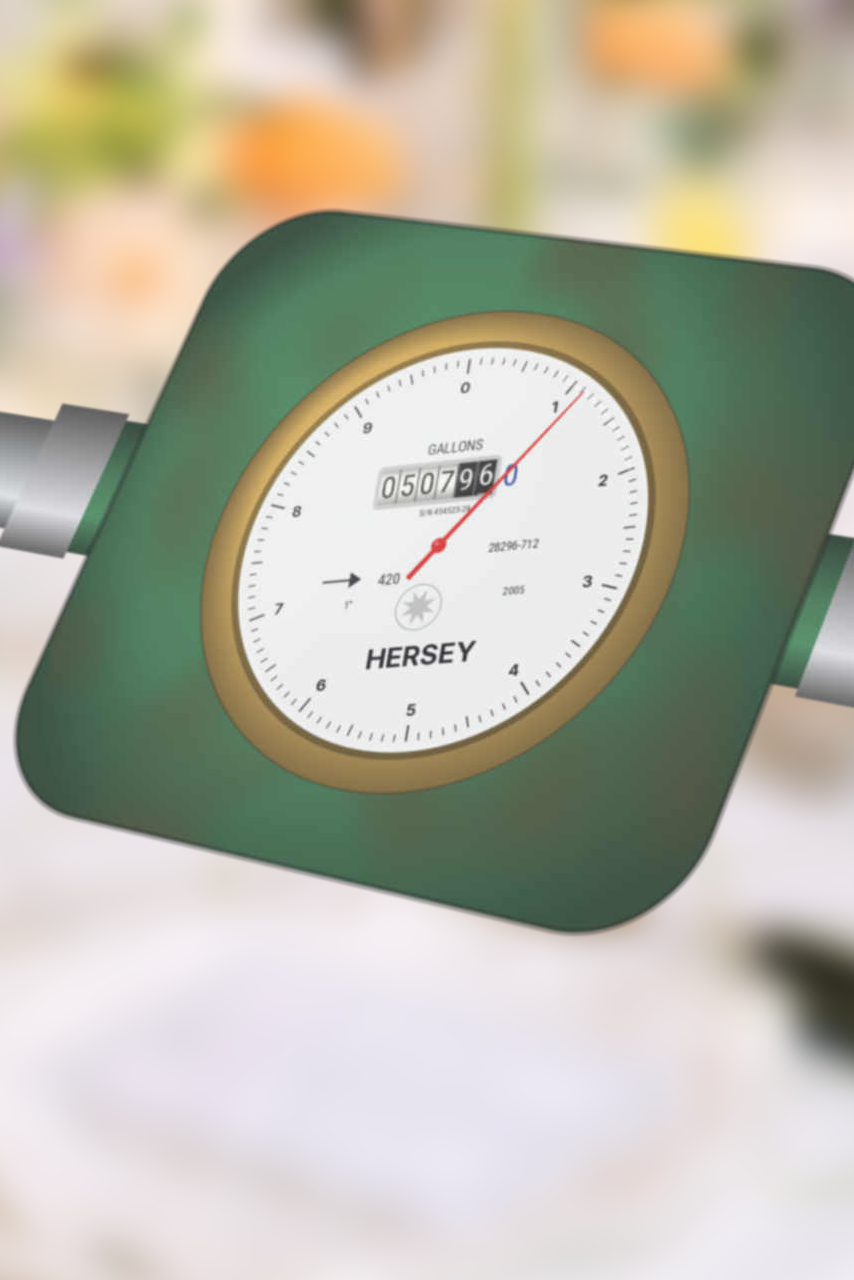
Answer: 507961.1 (gal)
